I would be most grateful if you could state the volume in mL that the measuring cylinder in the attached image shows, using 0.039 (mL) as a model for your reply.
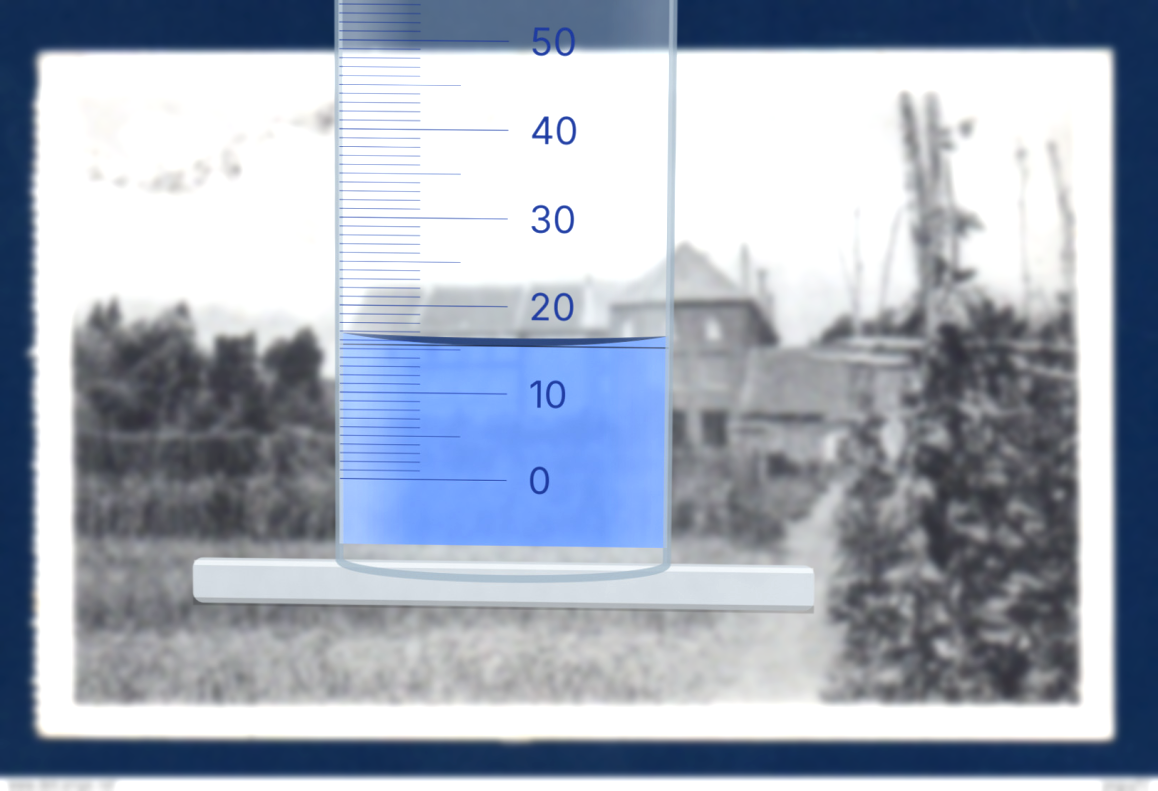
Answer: 15.5 (mL)
